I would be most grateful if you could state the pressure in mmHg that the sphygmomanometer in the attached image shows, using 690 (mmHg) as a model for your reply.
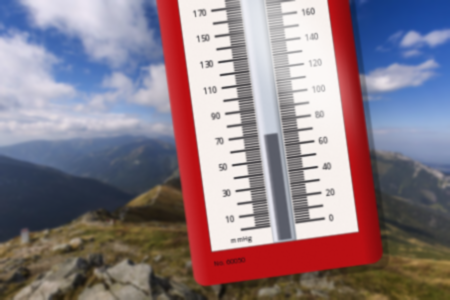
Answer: 70 (mmHg)
